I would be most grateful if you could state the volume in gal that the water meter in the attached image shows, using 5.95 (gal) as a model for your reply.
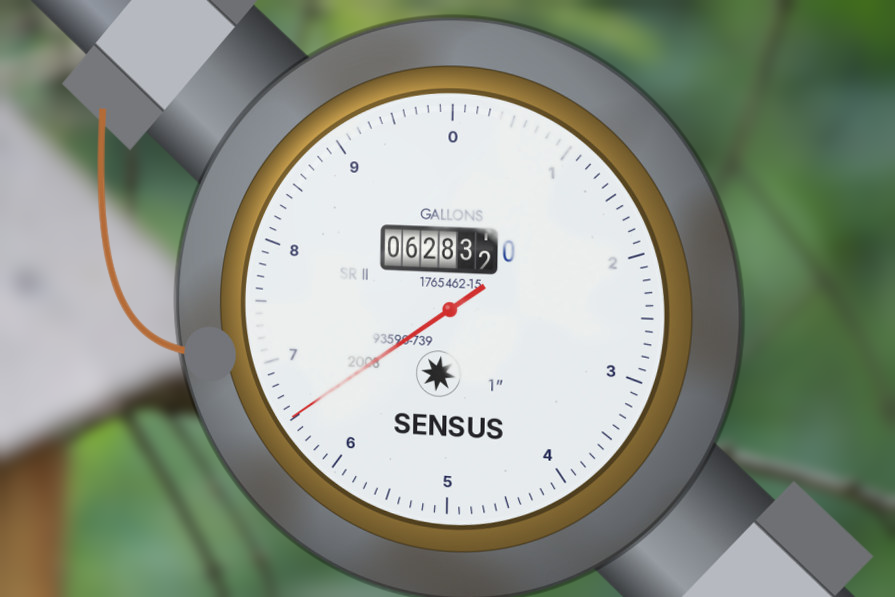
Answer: 628316.5 (gal)
